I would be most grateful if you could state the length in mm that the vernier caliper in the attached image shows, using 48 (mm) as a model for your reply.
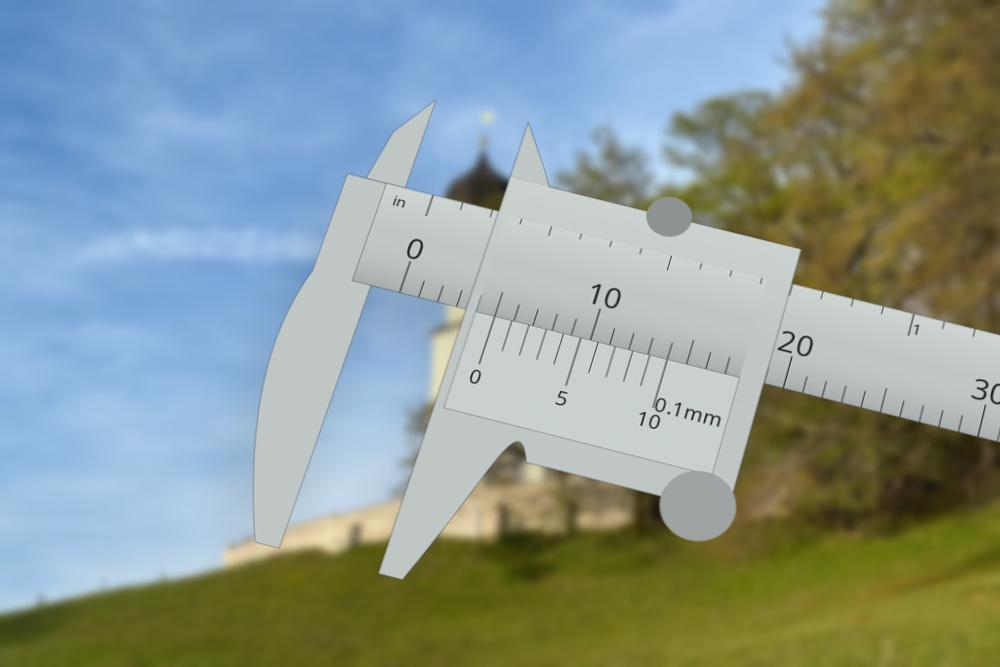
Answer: 5.0 (mm)
